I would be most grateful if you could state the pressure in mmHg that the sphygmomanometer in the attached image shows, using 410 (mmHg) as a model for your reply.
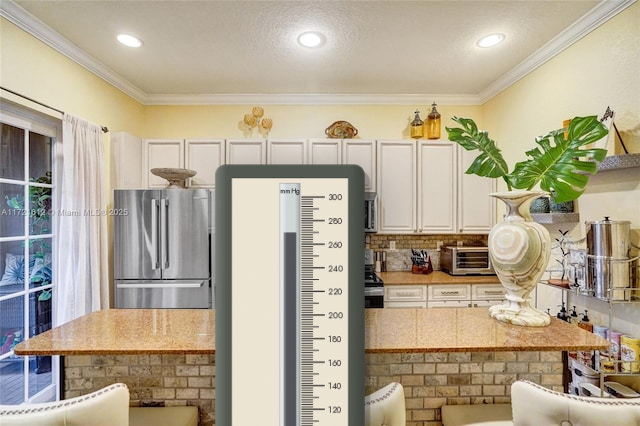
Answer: 270 (mmHg)
